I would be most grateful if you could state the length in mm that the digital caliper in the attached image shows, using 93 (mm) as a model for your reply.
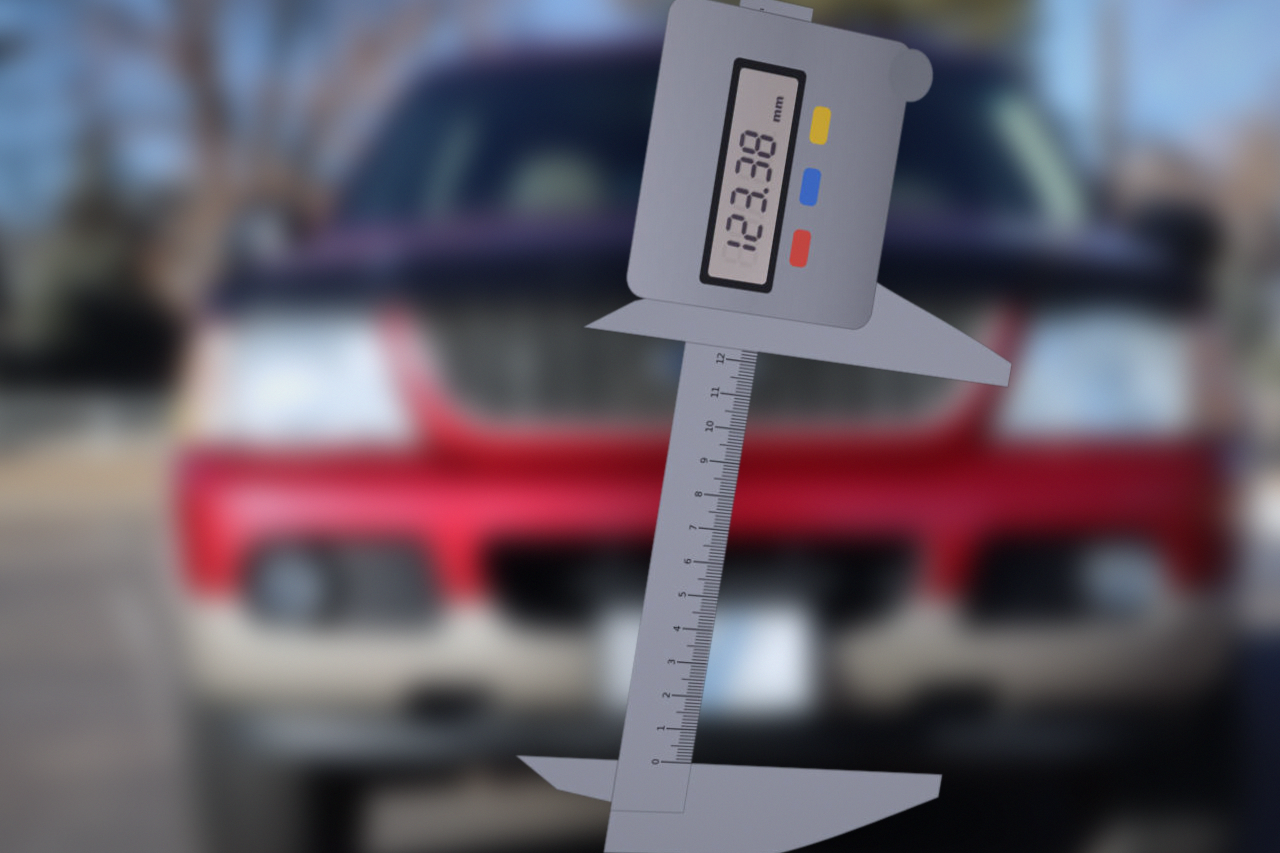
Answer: 123.38 (mm)
